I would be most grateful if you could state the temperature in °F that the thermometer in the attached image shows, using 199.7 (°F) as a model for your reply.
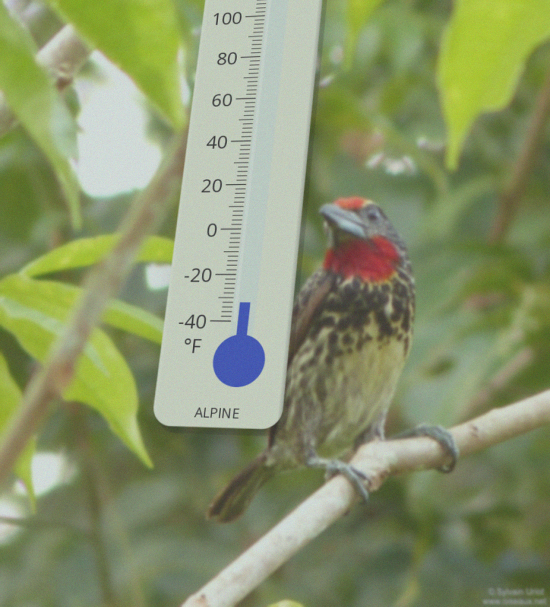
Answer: -32 (°F)
